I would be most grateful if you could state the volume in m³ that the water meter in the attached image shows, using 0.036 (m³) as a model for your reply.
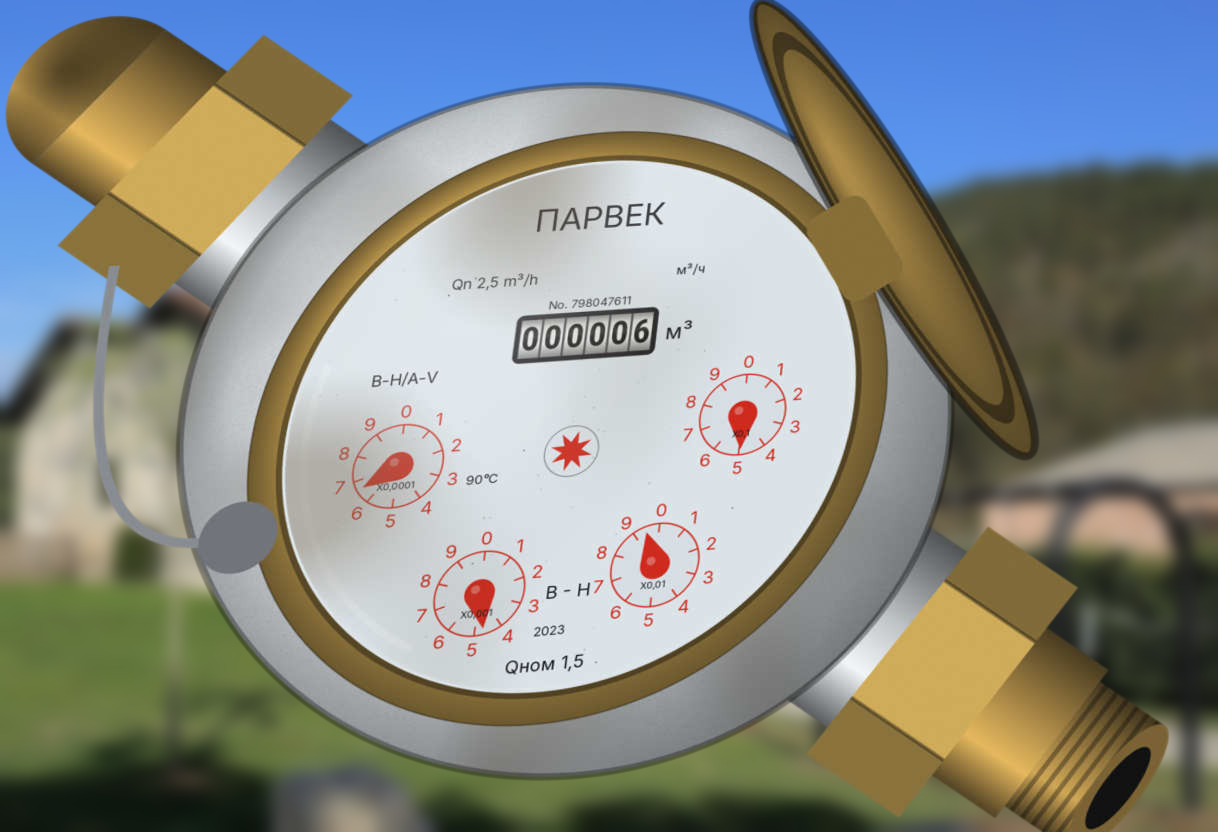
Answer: 6.4946 (m³)
